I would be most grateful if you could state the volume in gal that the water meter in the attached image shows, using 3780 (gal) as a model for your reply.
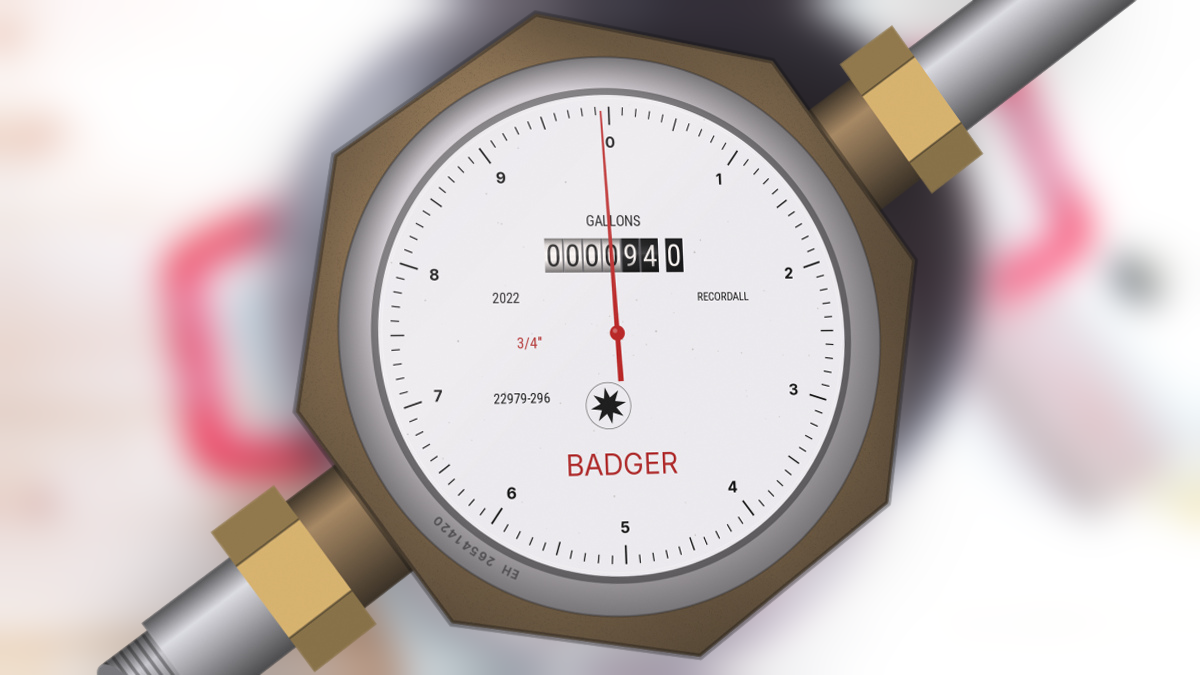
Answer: 939.9 (gal)
